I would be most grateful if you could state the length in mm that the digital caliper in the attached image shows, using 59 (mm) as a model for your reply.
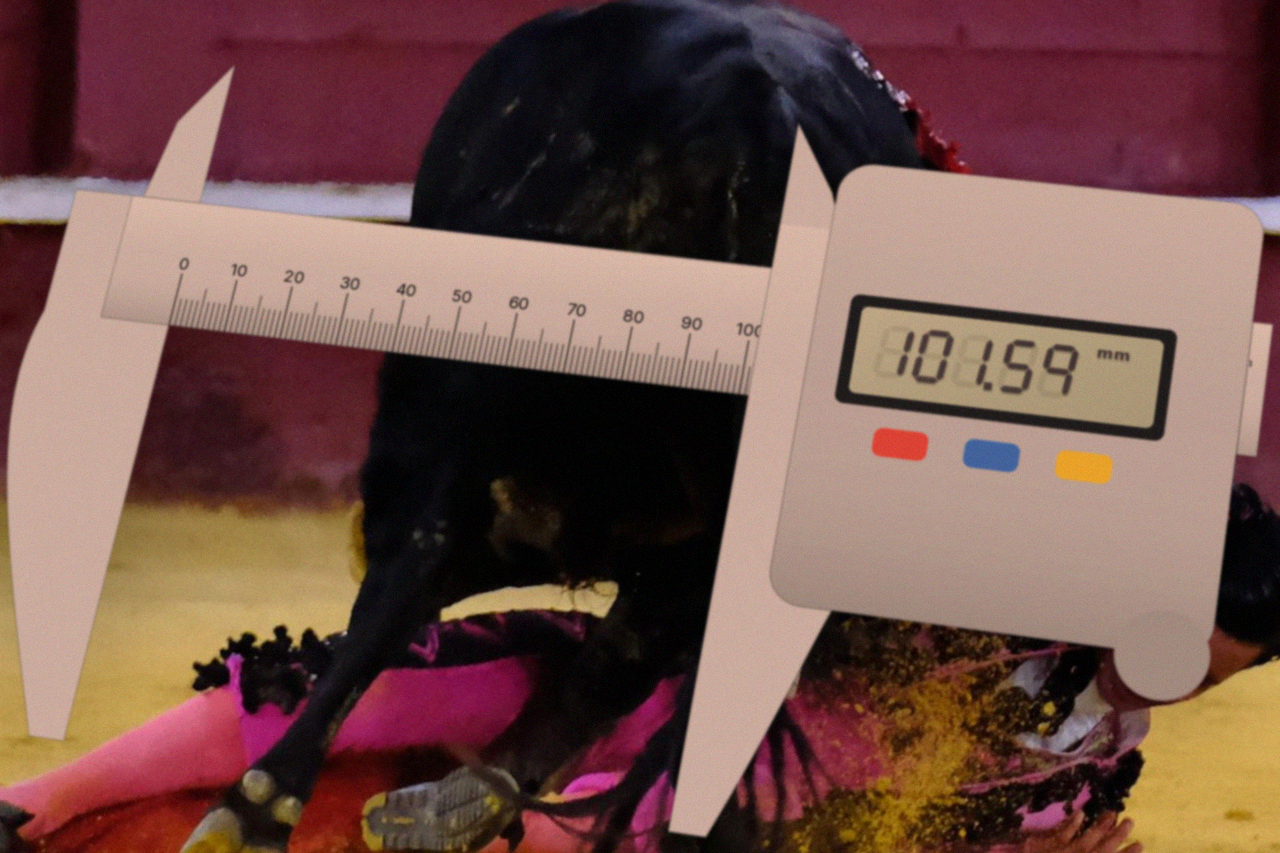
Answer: 101.59 (mm)
